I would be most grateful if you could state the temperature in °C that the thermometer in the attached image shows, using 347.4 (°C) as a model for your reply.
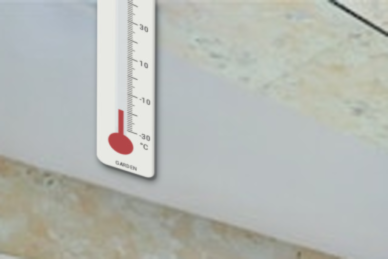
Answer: -20 (°C)
